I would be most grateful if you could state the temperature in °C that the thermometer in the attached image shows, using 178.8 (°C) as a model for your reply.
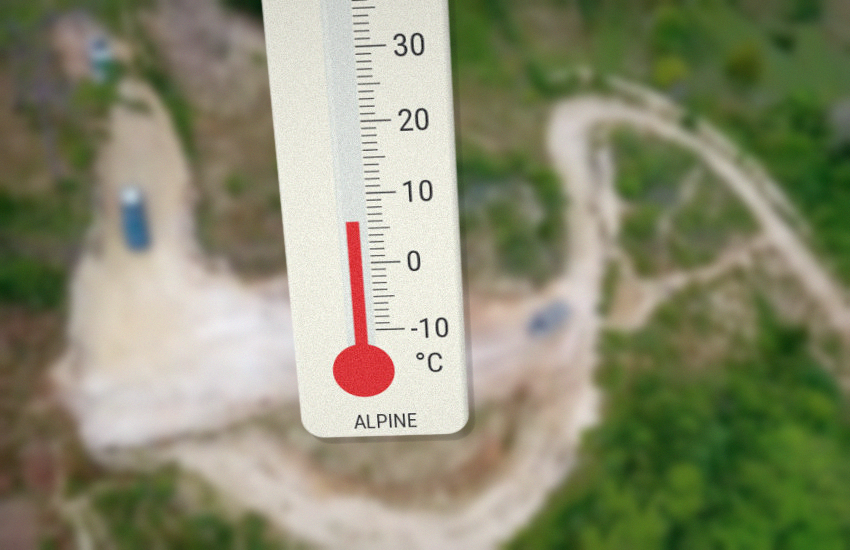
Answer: 6 (°C)
